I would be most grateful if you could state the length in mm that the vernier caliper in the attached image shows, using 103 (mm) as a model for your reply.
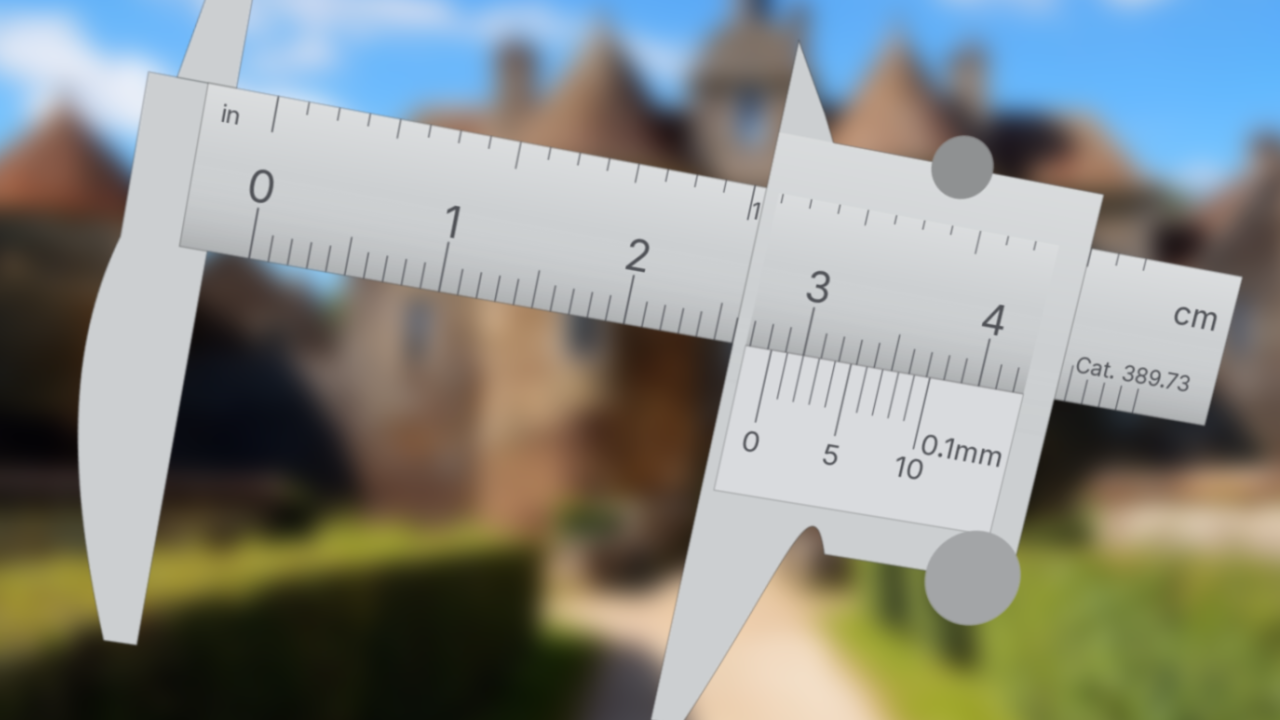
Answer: 28.2 (mm)
